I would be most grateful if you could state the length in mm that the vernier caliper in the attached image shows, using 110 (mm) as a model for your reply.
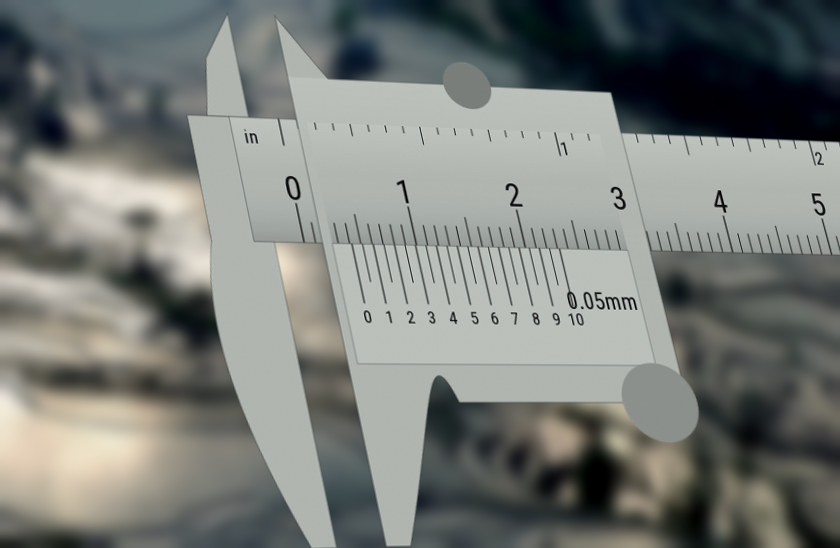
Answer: 4.2 (mm)
